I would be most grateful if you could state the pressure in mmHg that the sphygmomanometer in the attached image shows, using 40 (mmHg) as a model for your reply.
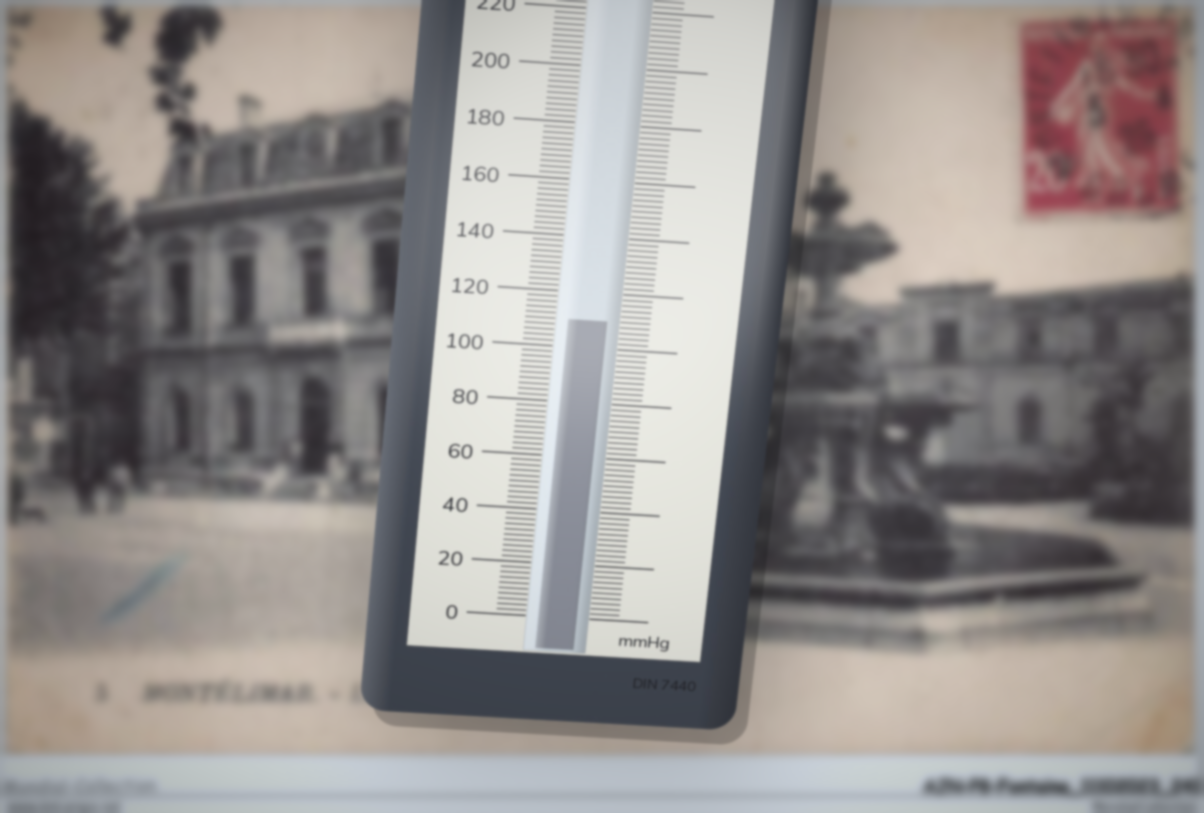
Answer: 110 (mmHg)
